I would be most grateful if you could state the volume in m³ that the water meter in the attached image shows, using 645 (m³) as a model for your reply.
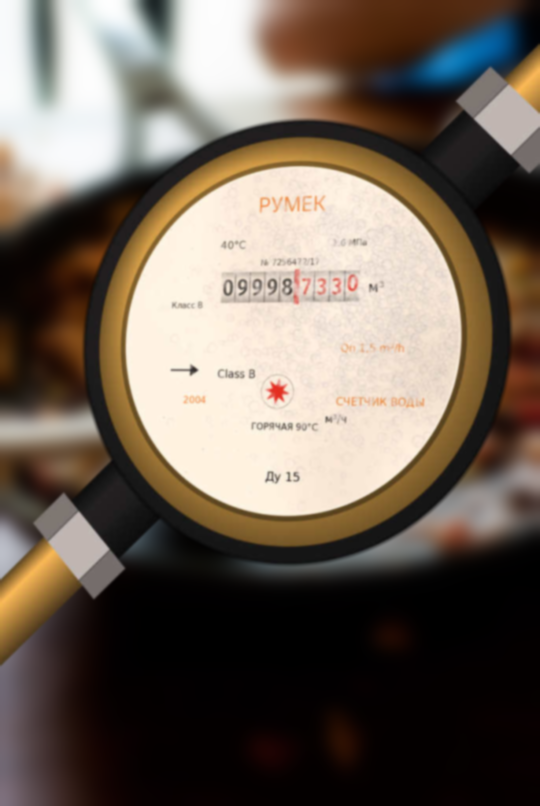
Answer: 9998.7330 (m³)
